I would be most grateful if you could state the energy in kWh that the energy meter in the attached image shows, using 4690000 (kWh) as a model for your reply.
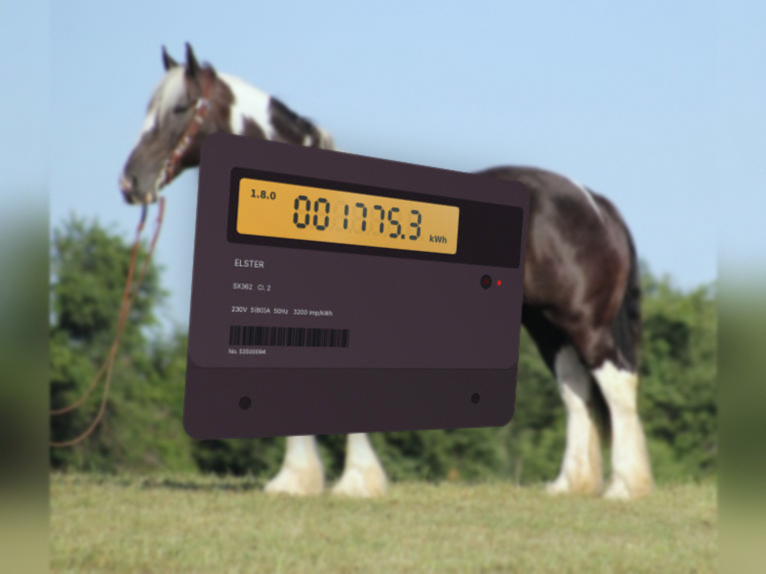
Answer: 1775.3 (kWh)
